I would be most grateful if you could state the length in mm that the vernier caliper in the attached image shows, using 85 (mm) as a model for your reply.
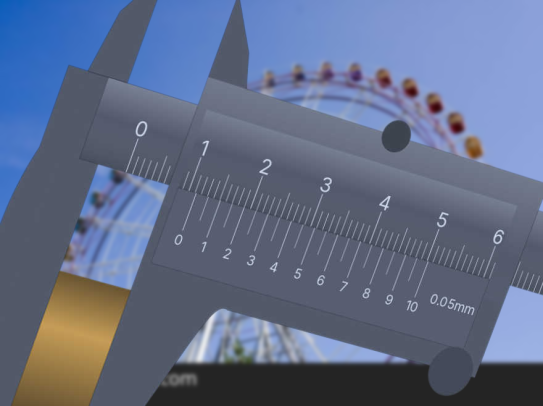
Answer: 11.2 (mm)
